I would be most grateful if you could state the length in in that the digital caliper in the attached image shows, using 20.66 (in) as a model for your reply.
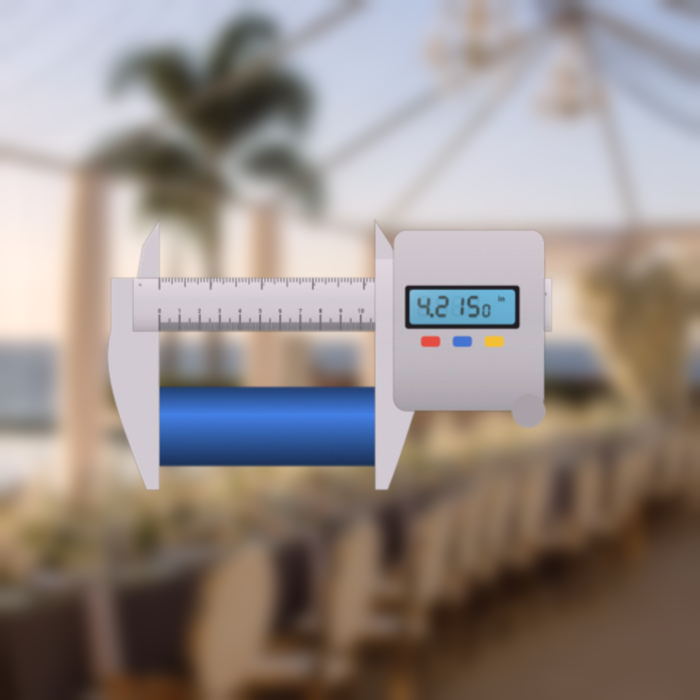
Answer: 4.2150 (in)
